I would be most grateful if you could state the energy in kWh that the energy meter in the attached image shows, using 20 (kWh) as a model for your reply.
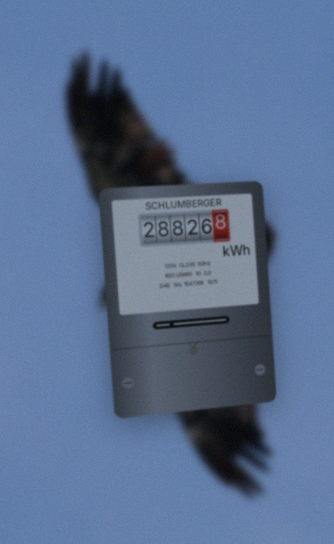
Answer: 28826.8 (kWh)
